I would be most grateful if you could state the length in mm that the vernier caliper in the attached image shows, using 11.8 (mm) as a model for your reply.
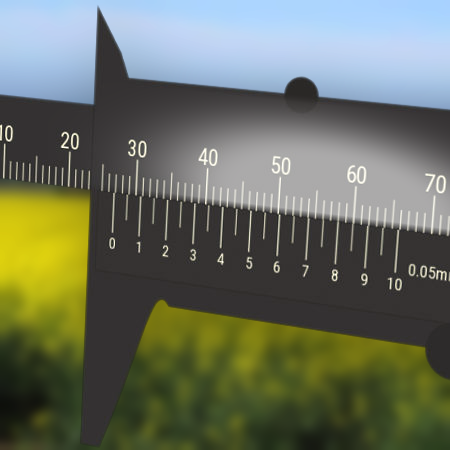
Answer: 26.8 (mm)
